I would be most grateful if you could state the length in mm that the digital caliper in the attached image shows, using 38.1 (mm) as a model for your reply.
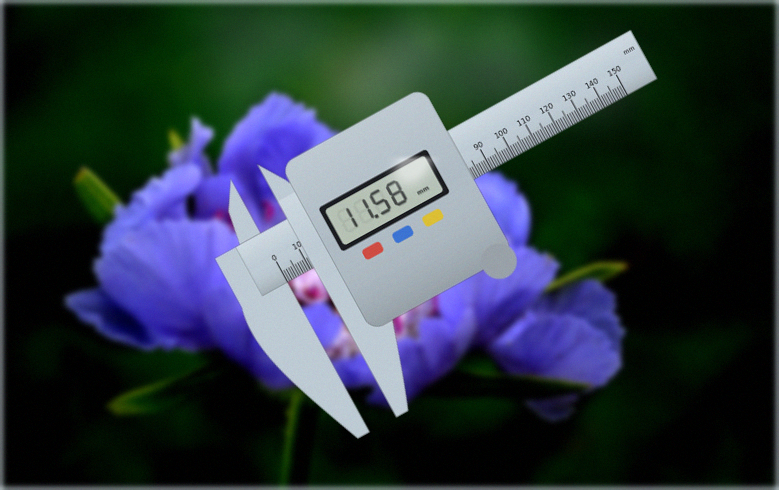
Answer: 11.58 (mm)
